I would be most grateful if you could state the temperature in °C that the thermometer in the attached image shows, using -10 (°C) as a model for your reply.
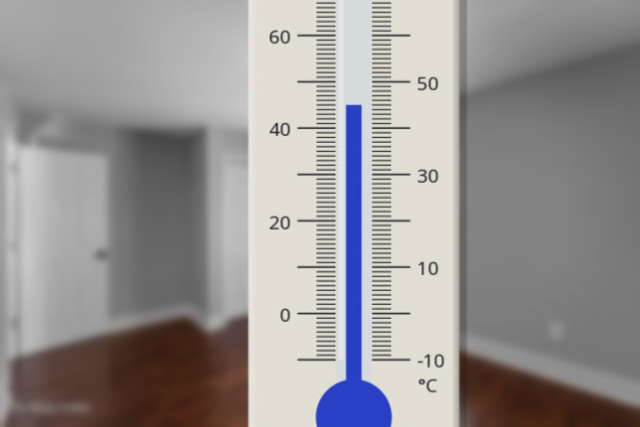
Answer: 45 (°C)
